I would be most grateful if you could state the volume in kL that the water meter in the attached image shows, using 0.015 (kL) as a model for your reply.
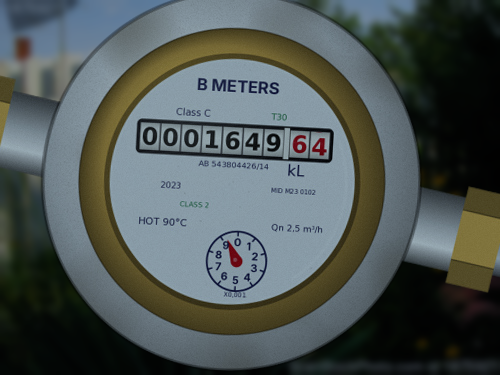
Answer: 1649.639 (kL)
